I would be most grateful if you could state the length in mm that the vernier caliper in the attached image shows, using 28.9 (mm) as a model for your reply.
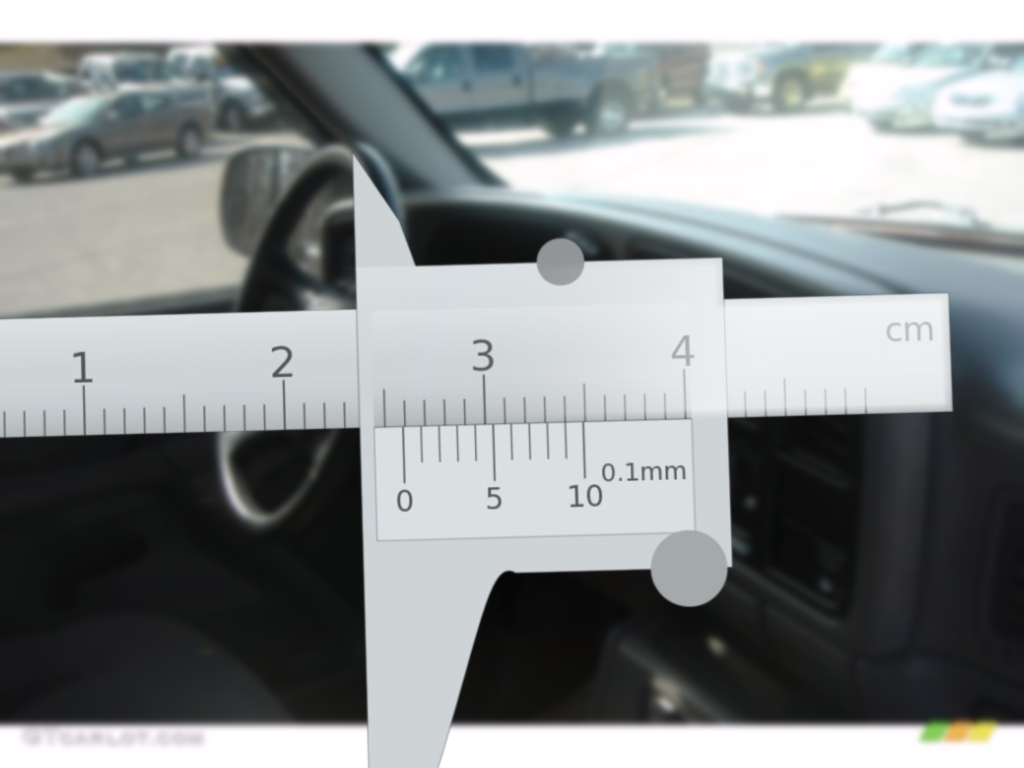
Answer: 25.9 (mm)
